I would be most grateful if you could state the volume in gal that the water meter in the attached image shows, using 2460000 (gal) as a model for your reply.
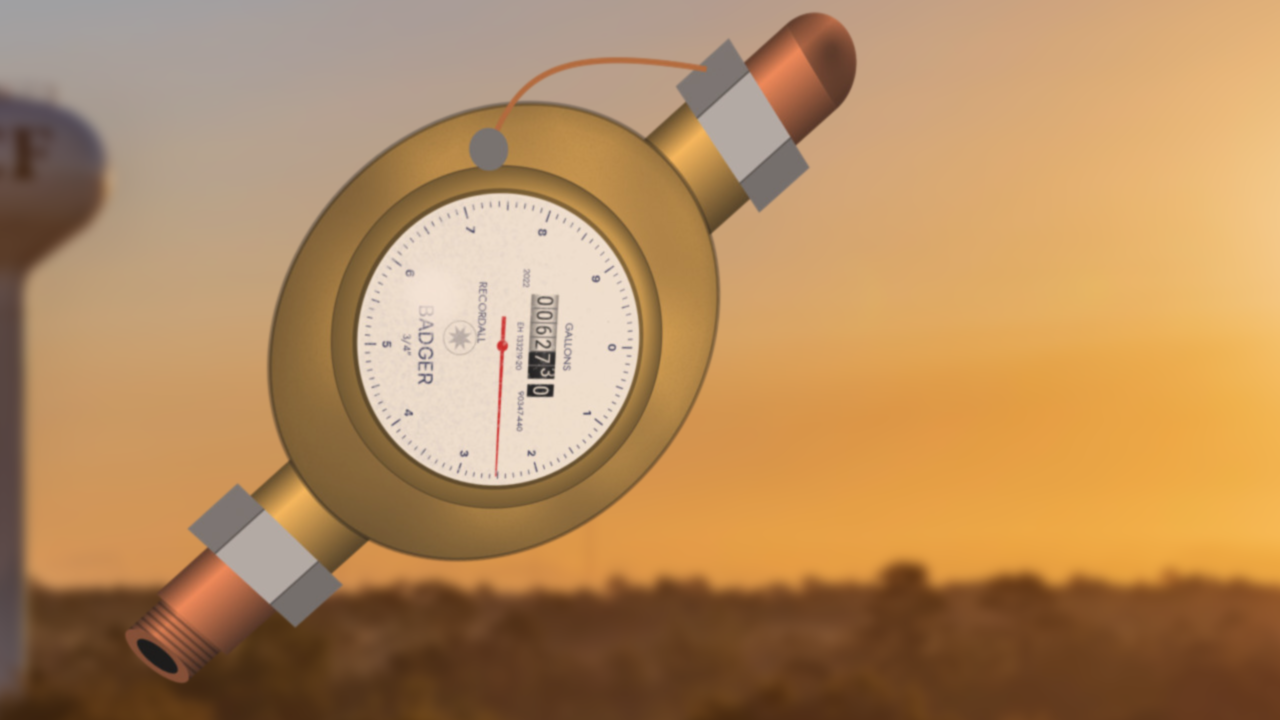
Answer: 62732.5 (gal)
